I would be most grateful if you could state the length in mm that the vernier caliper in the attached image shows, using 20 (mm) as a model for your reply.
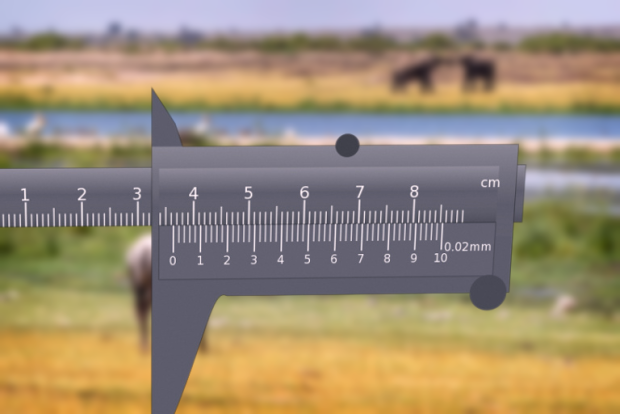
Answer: 36.4 (mm)
